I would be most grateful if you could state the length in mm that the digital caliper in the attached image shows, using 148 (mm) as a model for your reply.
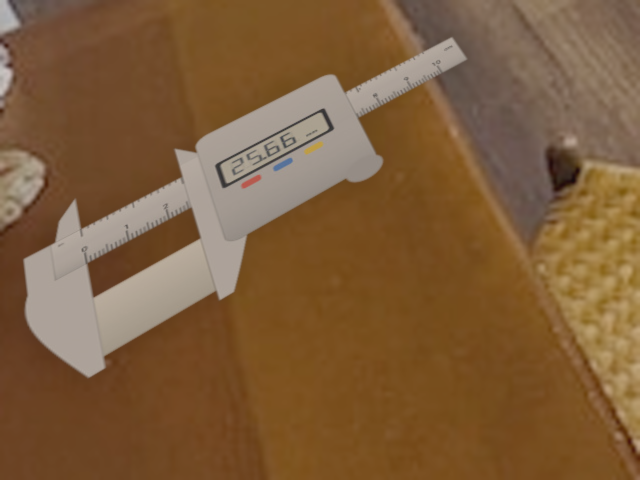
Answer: 25.66 (mm)
